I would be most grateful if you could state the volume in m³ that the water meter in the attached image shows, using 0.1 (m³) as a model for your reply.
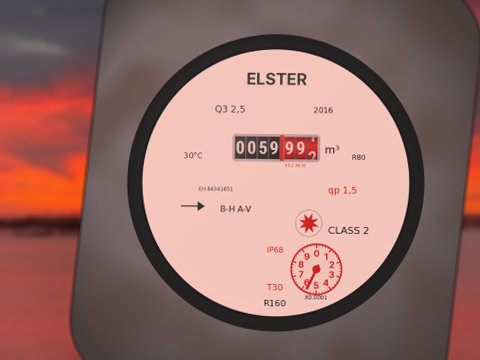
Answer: 59.9915 (m³)
